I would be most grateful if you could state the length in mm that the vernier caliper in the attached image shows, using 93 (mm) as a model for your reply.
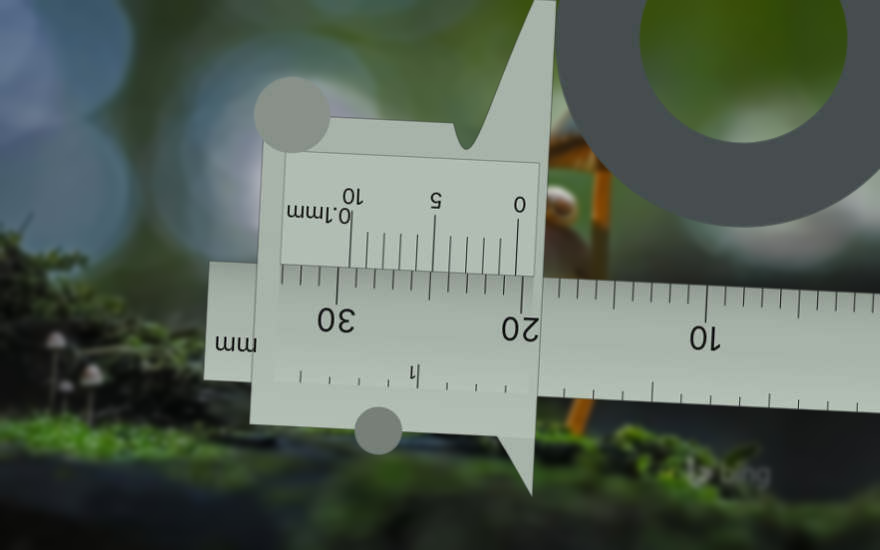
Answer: 20.4 (mm)
